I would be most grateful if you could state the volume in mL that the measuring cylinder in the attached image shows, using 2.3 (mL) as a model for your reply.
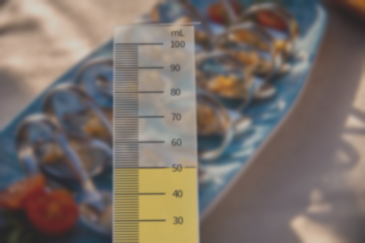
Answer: 50 (mL)
